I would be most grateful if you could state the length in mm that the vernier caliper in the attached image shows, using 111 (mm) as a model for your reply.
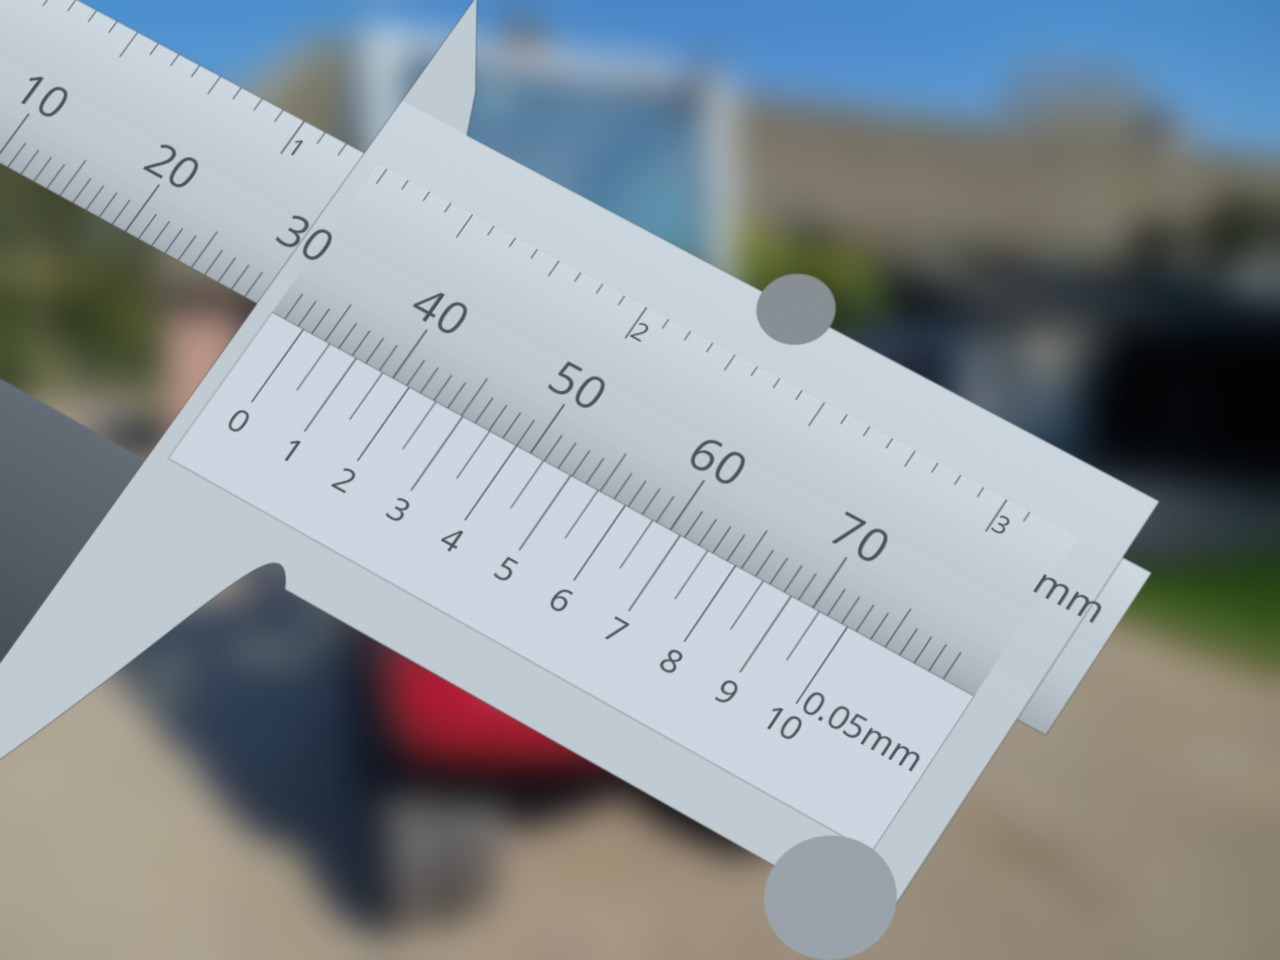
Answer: 33.4 (mm)
